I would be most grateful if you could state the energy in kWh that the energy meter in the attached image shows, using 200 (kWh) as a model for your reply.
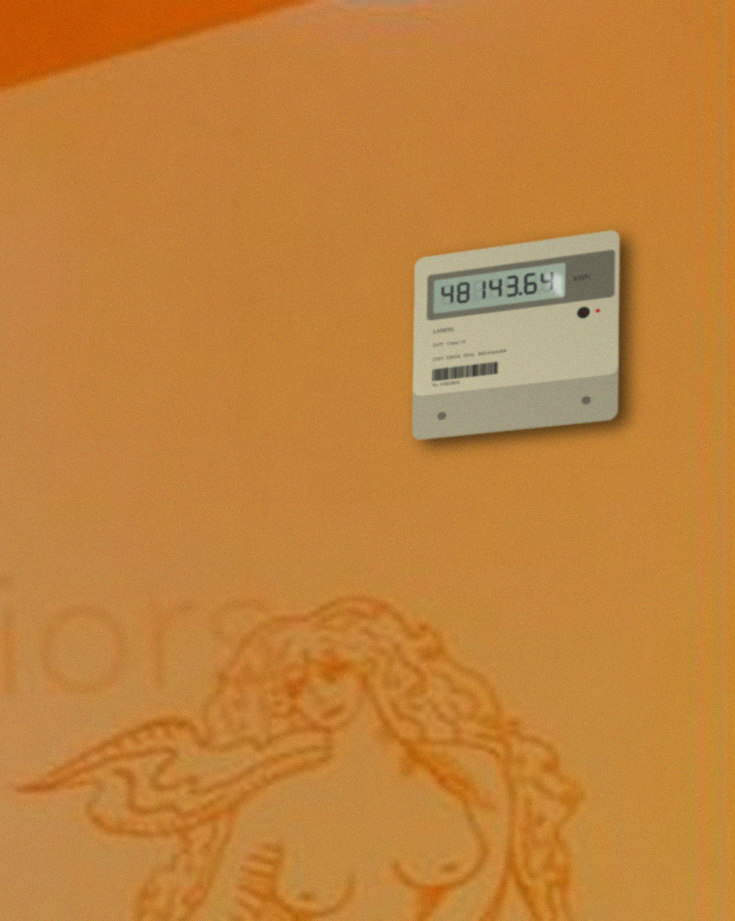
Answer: 48143.64 (kWh)
